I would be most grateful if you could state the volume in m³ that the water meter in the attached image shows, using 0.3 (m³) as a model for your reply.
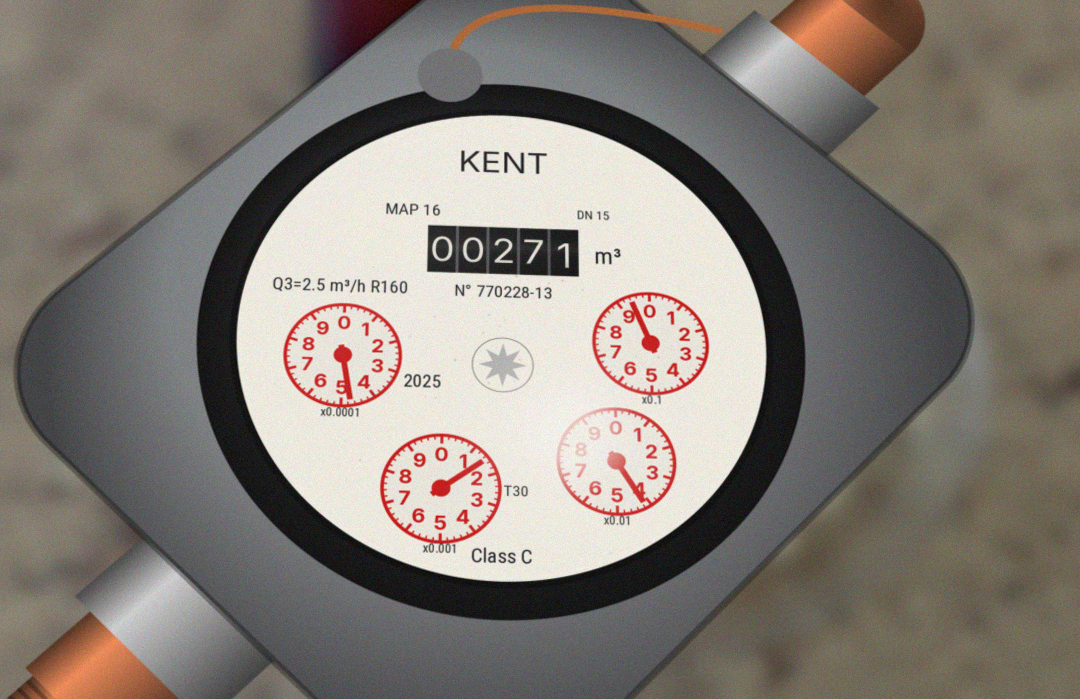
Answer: 270.9414 (m³)
